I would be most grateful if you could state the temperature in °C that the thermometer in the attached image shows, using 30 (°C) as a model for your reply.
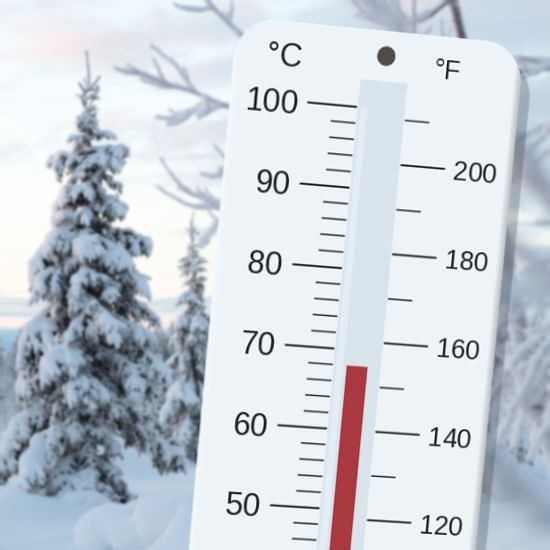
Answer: 68 (°C)
